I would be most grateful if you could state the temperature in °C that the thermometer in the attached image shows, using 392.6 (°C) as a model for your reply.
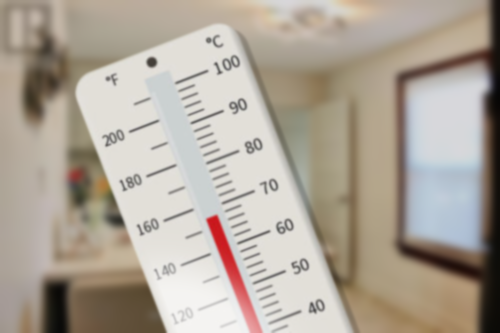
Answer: 68 (°C)
